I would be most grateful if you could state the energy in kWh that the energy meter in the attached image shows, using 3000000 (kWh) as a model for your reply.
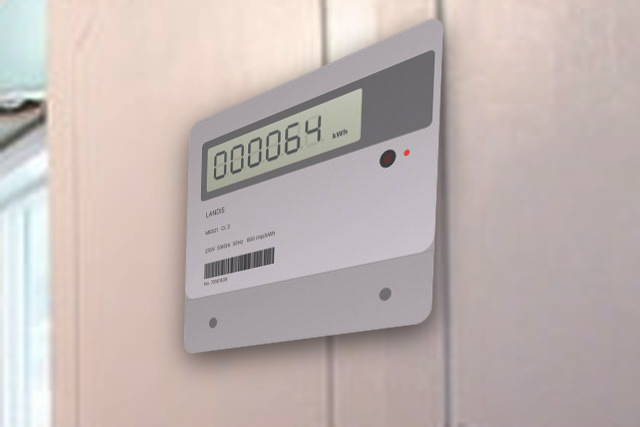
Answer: 64 (kWh)
